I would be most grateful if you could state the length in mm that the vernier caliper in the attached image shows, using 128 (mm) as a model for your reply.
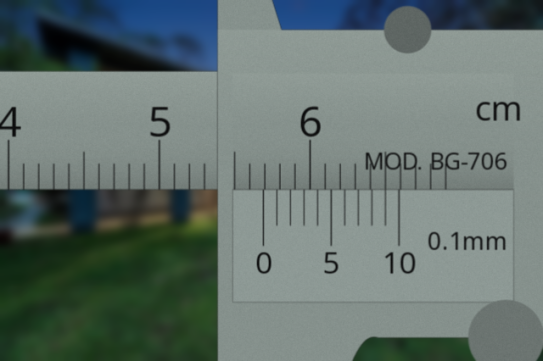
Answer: 56.9 (mm)
